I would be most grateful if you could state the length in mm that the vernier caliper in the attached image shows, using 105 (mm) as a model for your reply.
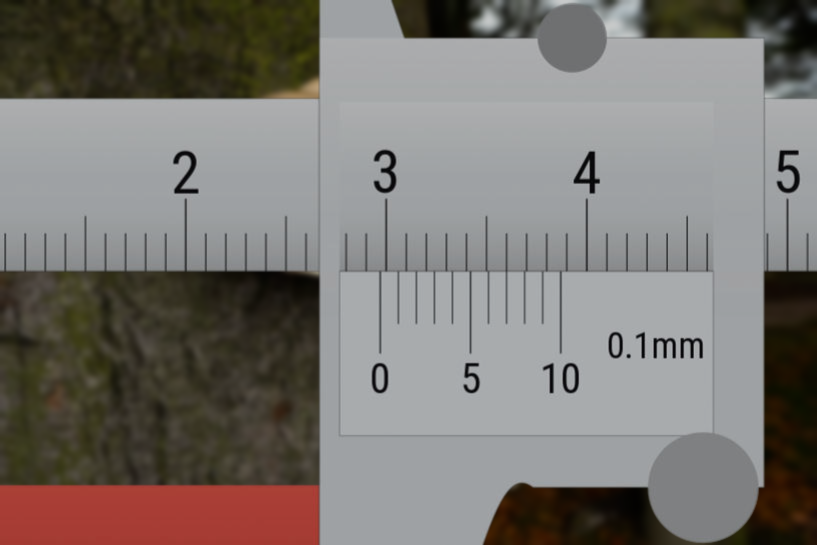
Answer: 29.7 (mm)
